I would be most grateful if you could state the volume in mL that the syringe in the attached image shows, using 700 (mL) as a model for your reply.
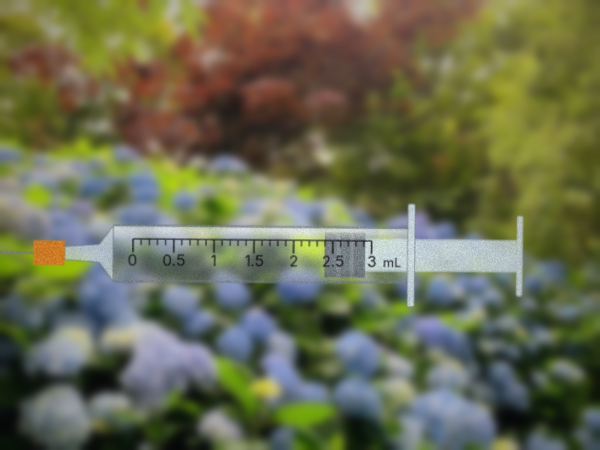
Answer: 2.4 (mL)
